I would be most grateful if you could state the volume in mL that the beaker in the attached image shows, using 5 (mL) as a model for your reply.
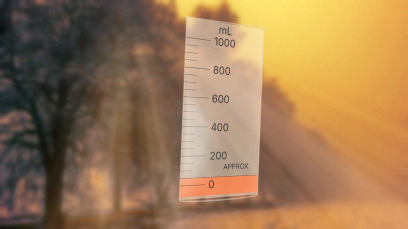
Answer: 50 (mL)
